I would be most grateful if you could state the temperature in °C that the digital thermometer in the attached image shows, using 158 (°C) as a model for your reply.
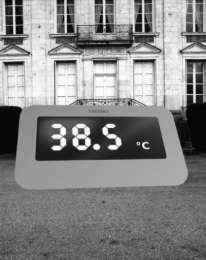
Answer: 38.5 (°C)
